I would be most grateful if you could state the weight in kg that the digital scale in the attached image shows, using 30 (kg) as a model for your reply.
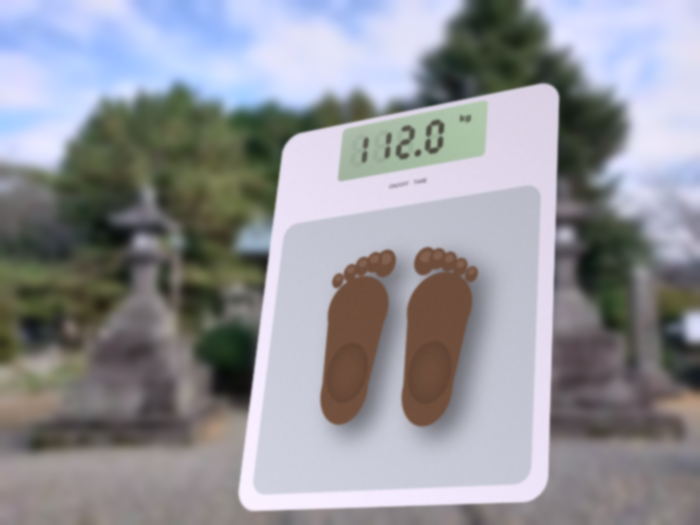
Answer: 112.0 (kg)
